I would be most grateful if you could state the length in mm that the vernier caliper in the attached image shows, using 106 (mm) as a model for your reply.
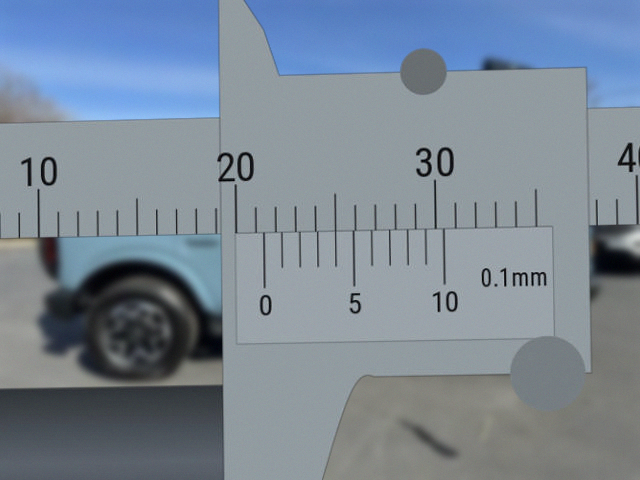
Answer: 21.4 (mm)
